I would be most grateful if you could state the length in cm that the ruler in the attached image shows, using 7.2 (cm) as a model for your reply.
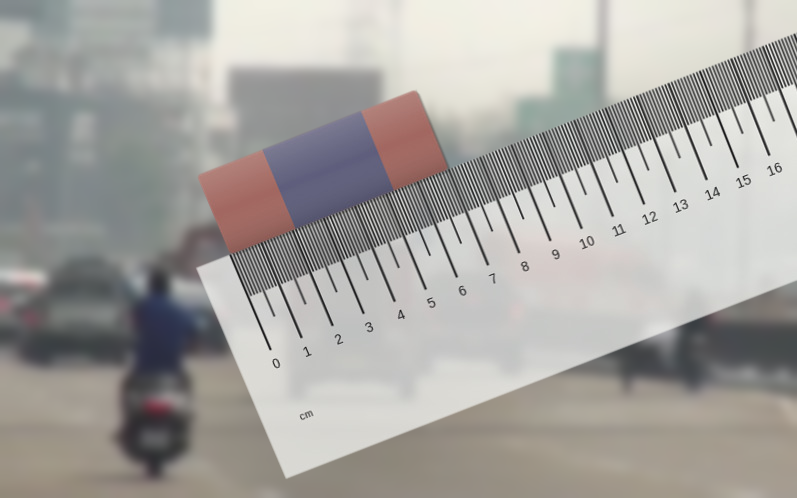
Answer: 7 (cm)
